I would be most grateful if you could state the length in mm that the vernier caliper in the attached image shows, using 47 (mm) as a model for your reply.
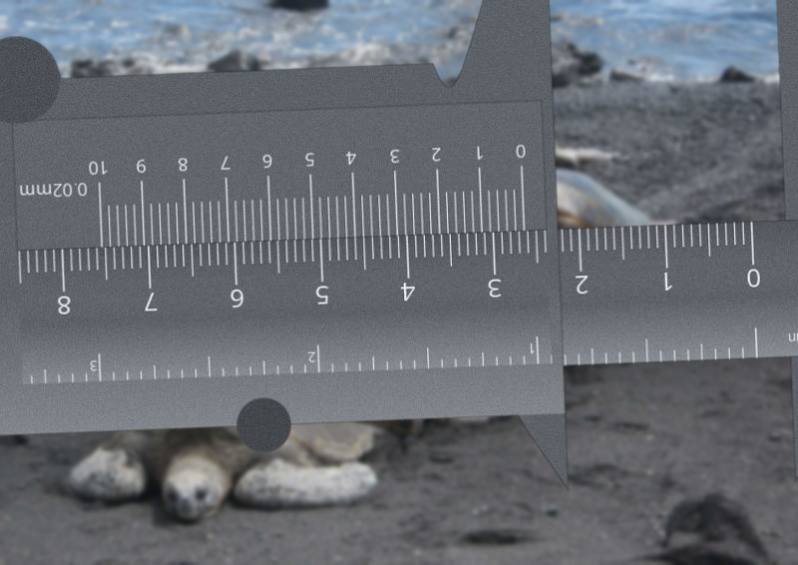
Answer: 26.4 (mm)
